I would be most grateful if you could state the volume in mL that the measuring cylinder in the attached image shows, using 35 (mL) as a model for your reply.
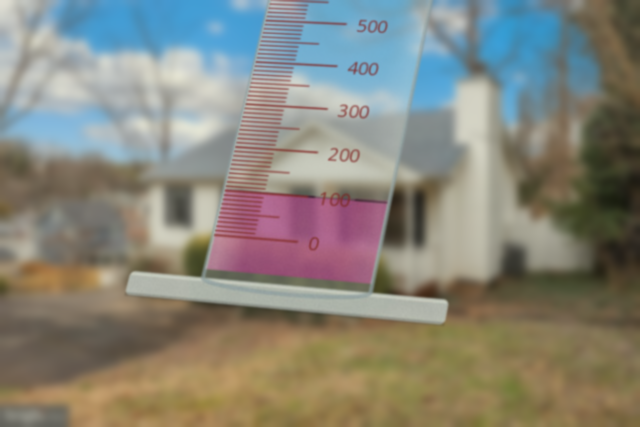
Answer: 100 (mL)
